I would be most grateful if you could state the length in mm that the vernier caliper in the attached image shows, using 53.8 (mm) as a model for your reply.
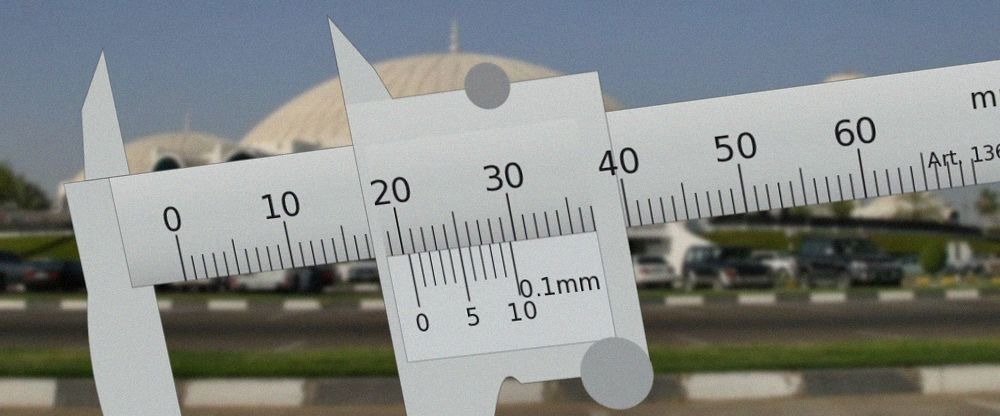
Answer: 20.5 (mm)
